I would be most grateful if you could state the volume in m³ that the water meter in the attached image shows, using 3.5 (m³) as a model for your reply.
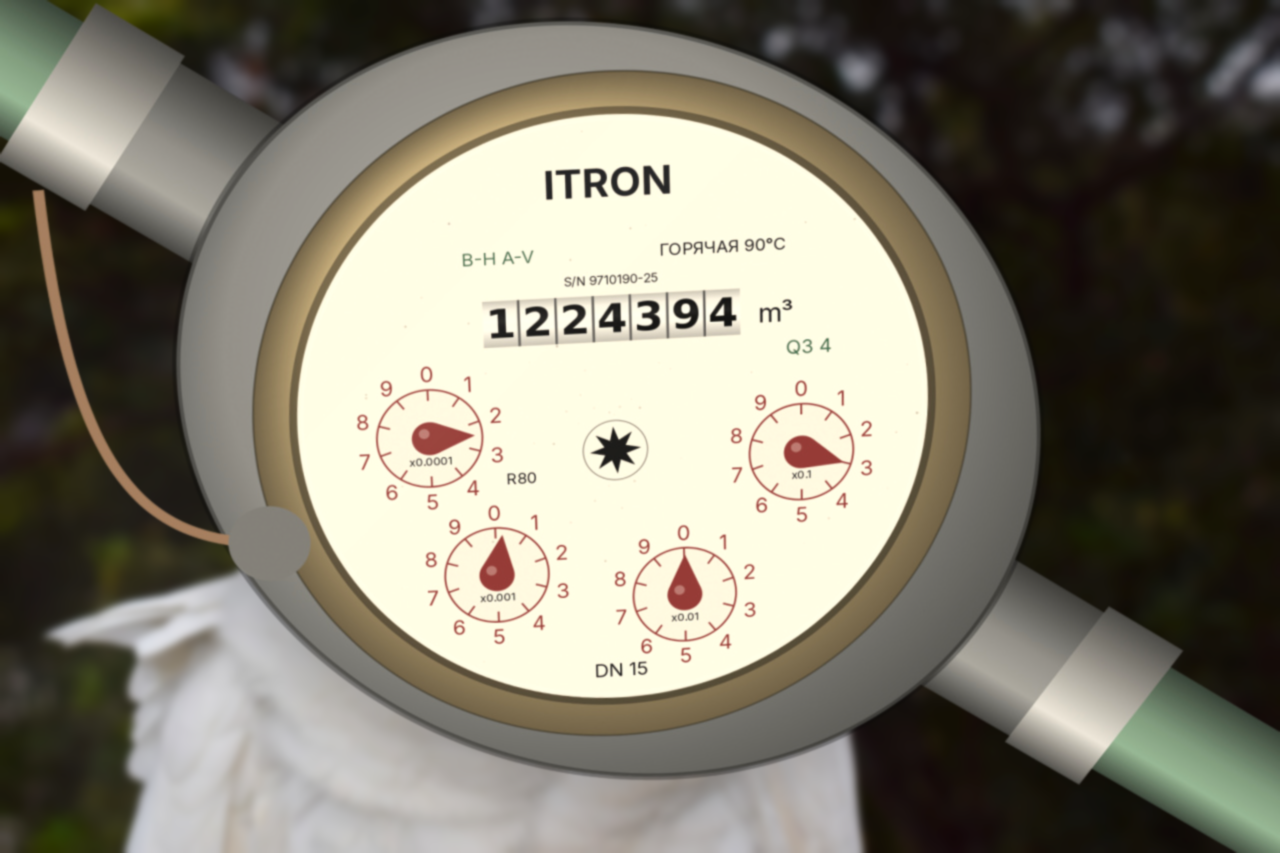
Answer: 1224394.3002 (m³)
